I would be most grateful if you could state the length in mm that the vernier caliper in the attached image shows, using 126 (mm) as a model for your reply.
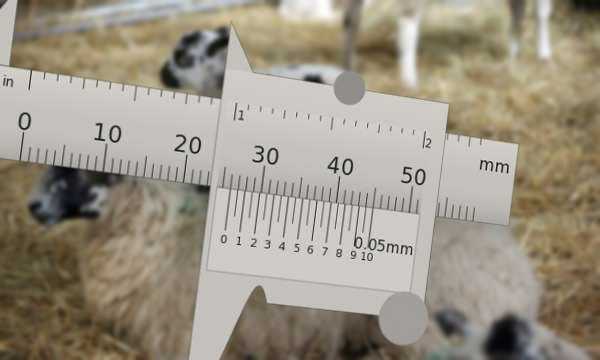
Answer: 26.0 (mm)
